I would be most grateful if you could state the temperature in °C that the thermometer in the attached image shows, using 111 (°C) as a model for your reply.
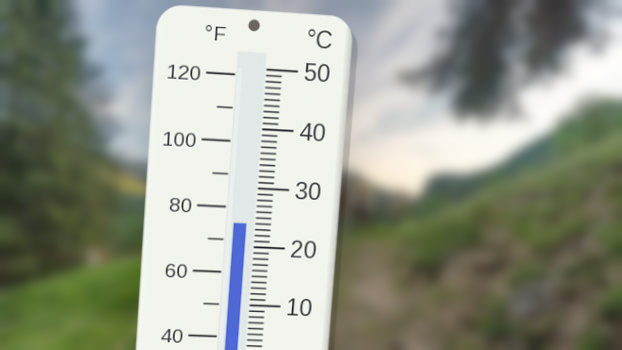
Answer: 24 (°C)
